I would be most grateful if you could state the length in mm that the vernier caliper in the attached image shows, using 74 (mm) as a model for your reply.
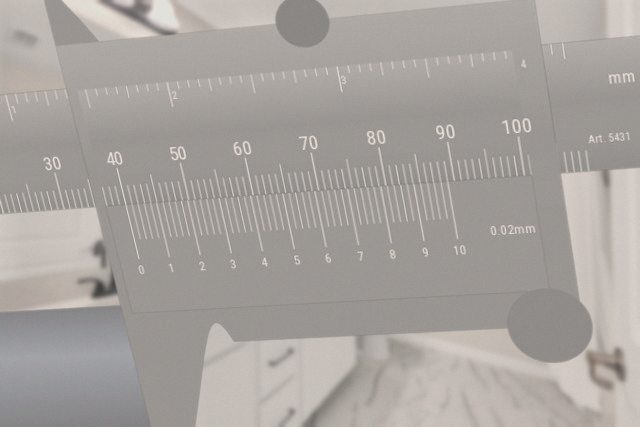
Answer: 40.0 (mm)
